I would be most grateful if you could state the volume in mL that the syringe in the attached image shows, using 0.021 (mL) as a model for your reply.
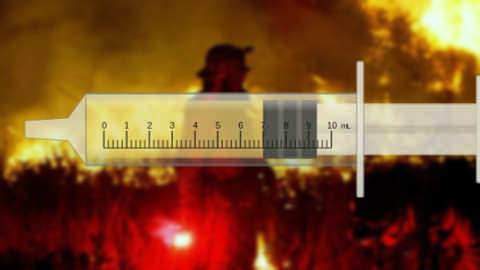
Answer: 7 (mL)
